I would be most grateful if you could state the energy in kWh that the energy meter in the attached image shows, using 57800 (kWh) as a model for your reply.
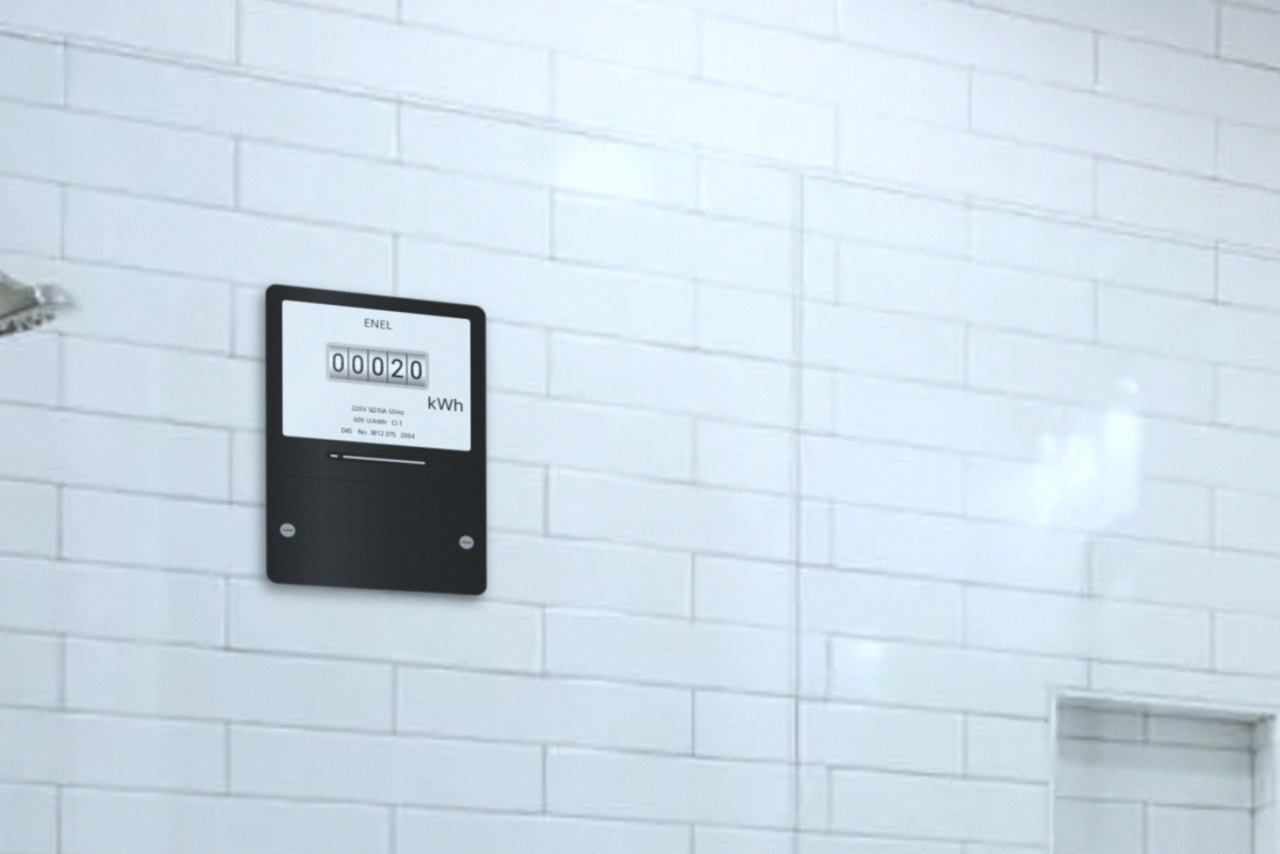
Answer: 20 (kWh)
